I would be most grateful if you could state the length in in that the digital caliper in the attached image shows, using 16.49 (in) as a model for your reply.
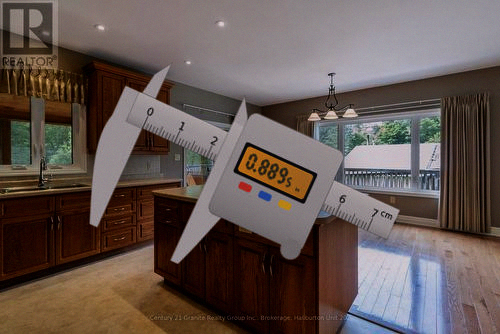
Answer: 0.8895 (in)
